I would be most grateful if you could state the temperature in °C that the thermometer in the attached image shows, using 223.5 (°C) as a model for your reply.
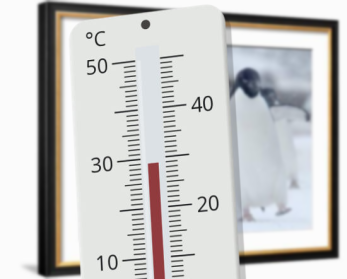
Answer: 29 (°C)
